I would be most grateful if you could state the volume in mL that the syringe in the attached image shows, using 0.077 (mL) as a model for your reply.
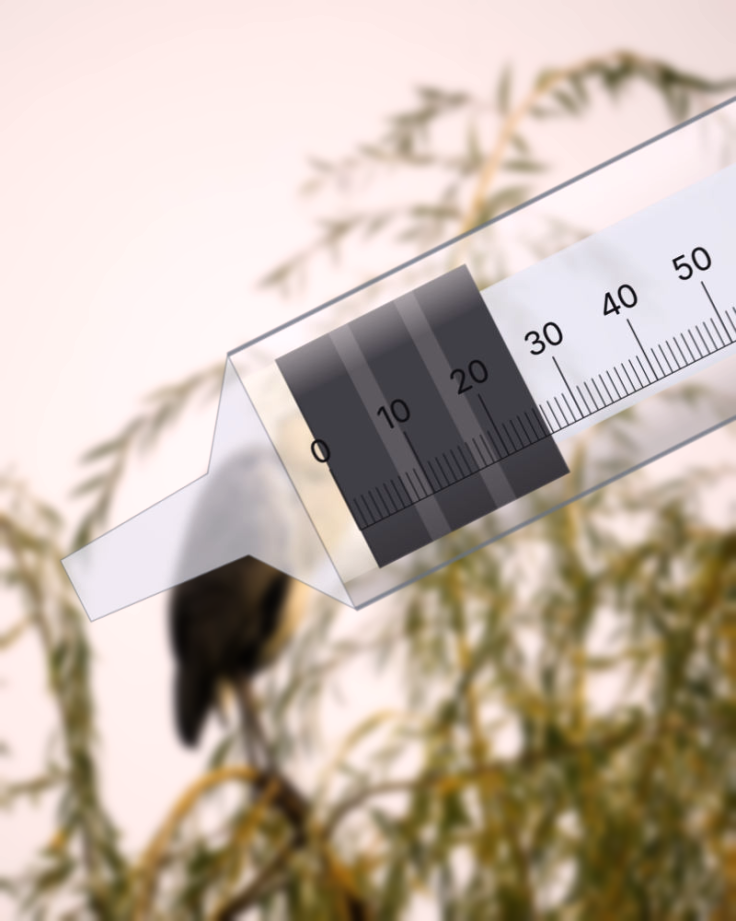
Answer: 0 (mL)
